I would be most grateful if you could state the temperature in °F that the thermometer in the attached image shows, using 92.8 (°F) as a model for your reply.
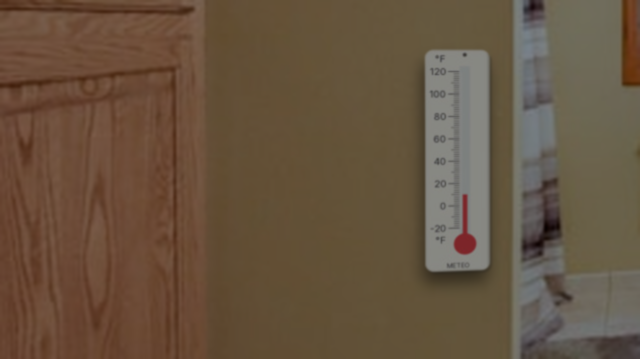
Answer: 10 (°F)
